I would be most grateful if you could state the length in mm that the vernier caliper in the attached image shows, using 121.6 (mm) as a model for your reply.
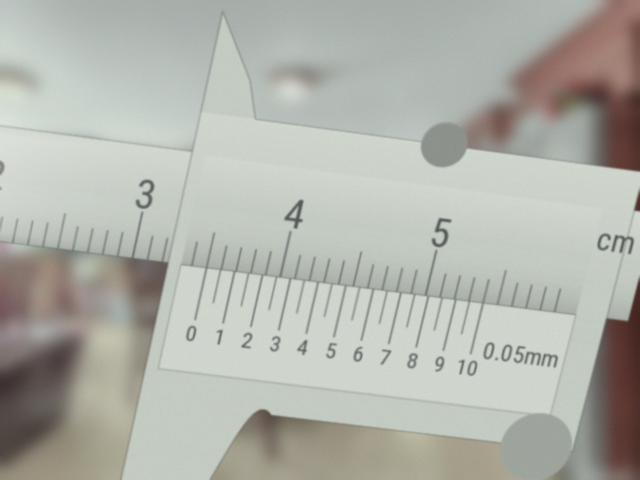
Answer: 35.0 (mm)
